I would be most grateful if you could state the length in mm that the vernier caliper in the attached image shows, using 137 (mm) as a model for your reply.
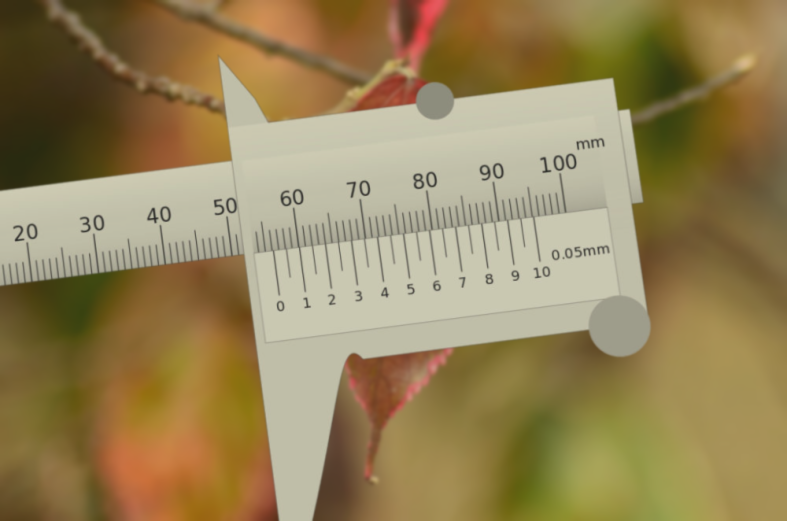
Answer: 56.2 (mm)
